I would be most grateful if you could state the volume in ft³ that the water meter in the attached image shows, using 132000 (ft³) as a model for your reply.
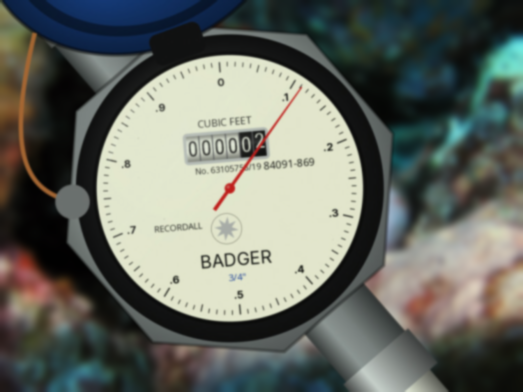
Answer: 2.11 (ft³)
